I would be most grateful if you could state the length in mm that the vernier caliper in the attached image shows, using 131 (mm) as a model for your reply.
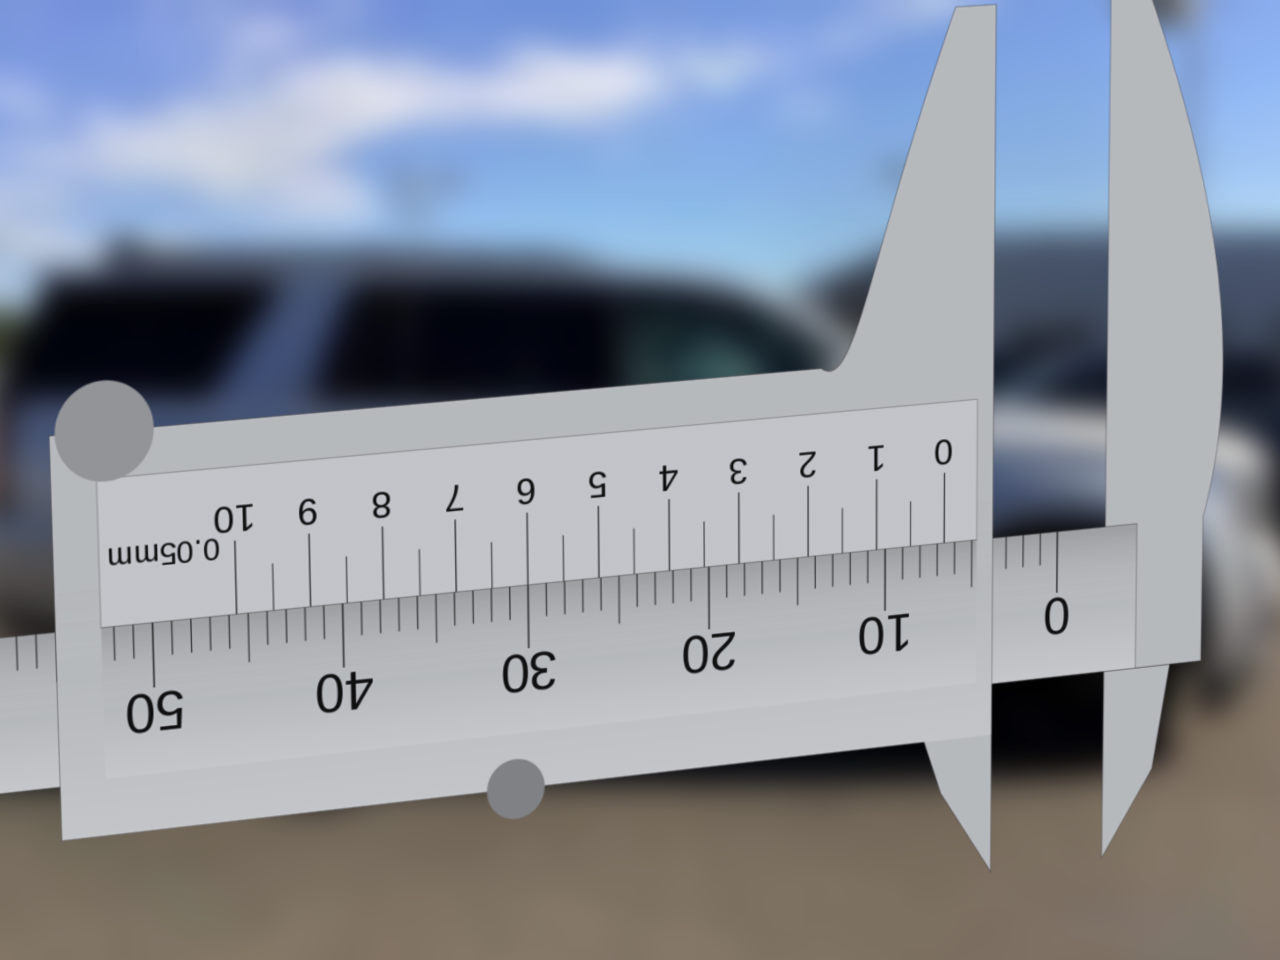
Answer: 6.6 (mm)
